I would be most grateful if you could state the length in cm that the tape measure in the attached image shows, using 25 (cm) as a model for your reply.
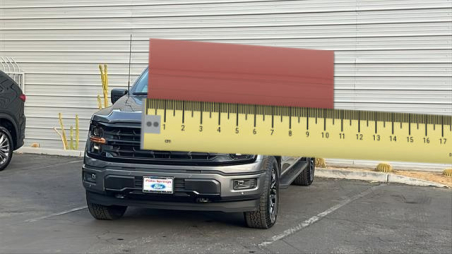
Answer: 10.5 (cm)
